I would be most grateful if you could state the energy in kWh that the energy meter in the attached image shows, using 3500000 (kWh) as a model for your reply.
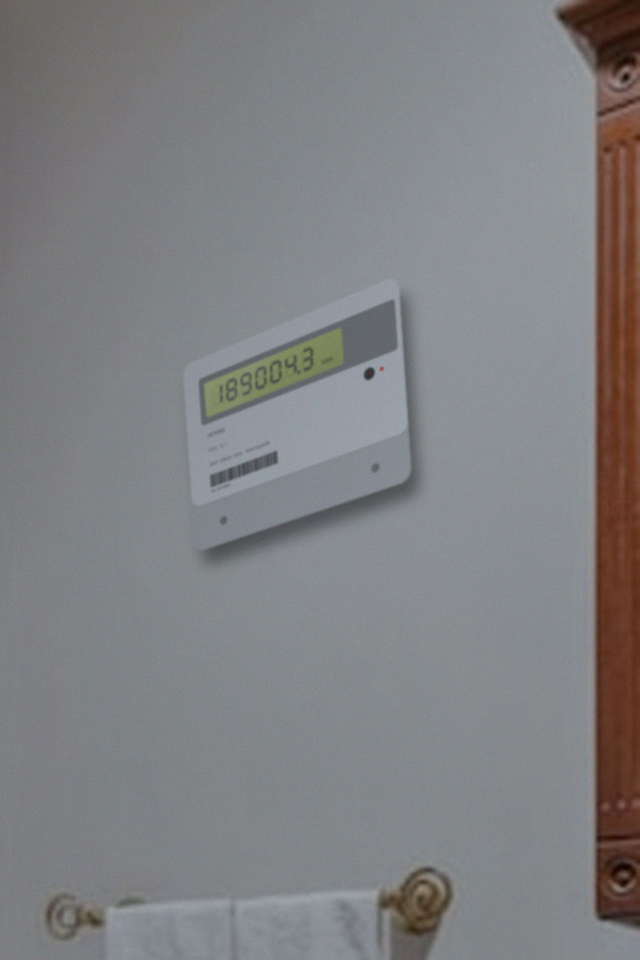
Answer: 189004.3 (kWh)
